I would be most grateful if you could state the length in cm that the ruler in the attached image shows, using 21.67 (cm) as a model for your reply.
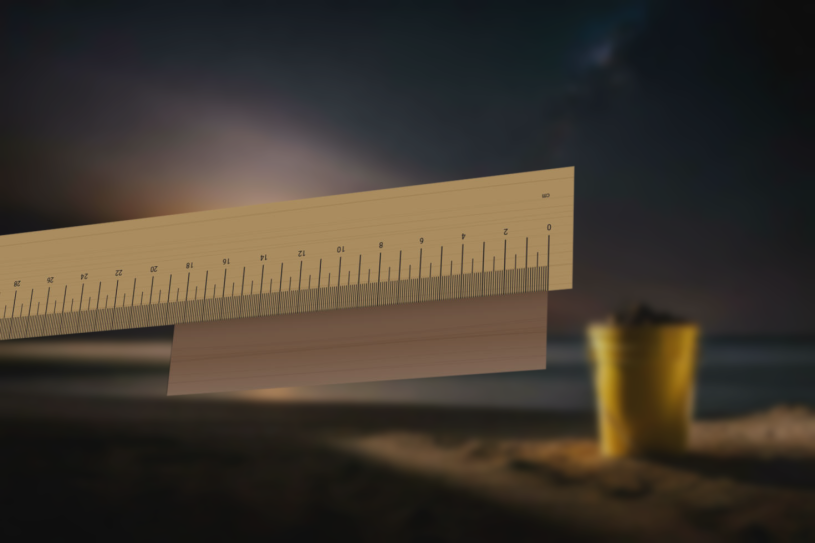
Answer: 18.5 (cm)
